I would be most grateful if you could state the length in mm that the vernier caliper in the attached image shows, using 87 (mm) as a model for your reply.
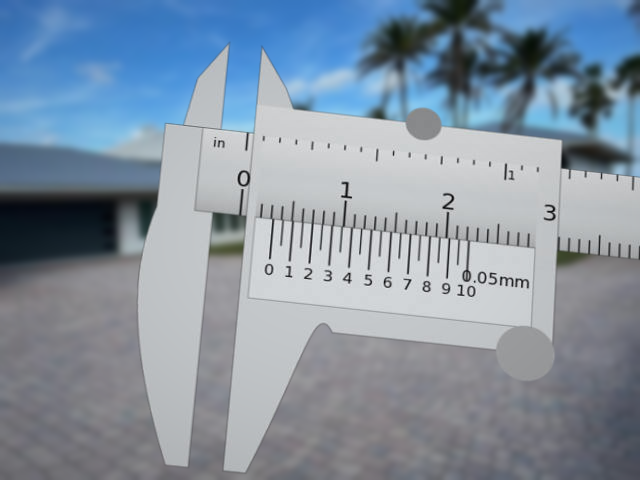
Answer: 3.2 (mm)
